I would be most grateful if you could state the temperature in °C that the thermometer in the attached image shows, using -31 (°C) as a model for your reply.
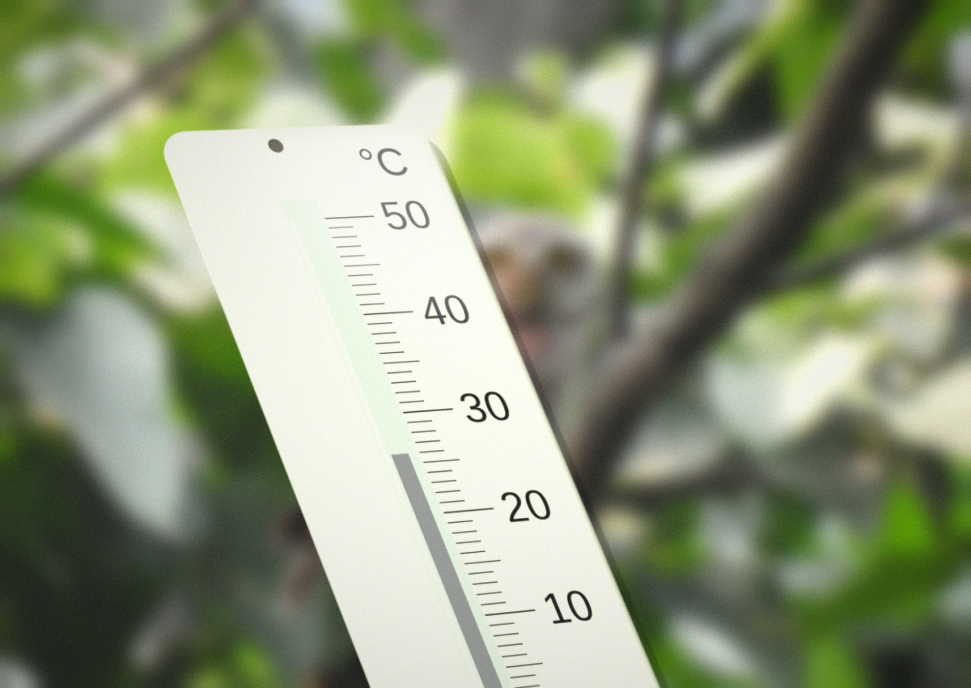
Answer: 26 (°C)
